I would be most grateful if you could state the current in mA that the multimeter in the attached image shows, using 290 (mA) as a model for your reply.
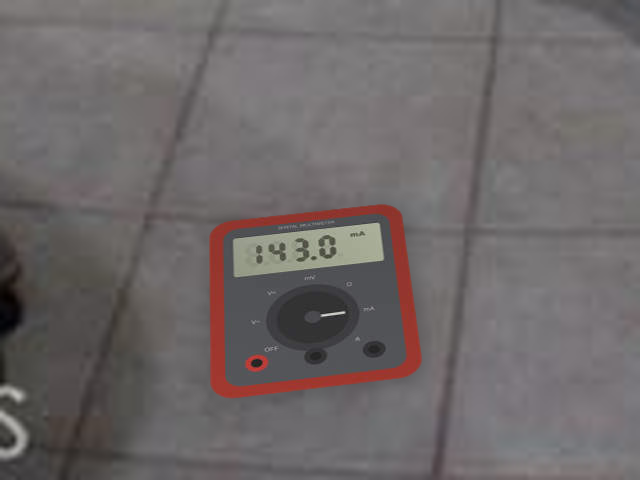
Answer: 143.0 (mA)
